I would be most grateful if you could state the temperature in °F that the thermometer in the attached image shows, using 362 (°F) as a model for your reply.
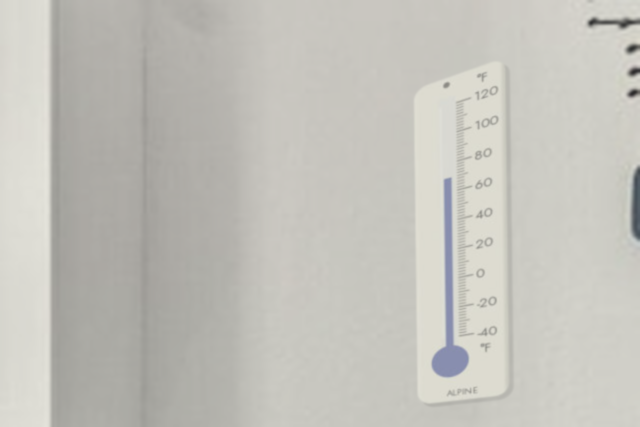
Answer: 70 (°F)
